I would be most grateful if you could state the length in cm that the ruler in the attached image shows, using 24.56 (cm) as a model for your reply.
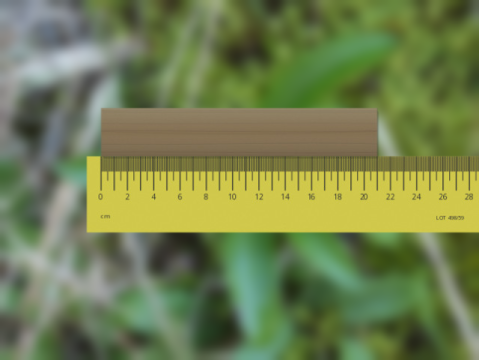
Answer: 21 (cm)
